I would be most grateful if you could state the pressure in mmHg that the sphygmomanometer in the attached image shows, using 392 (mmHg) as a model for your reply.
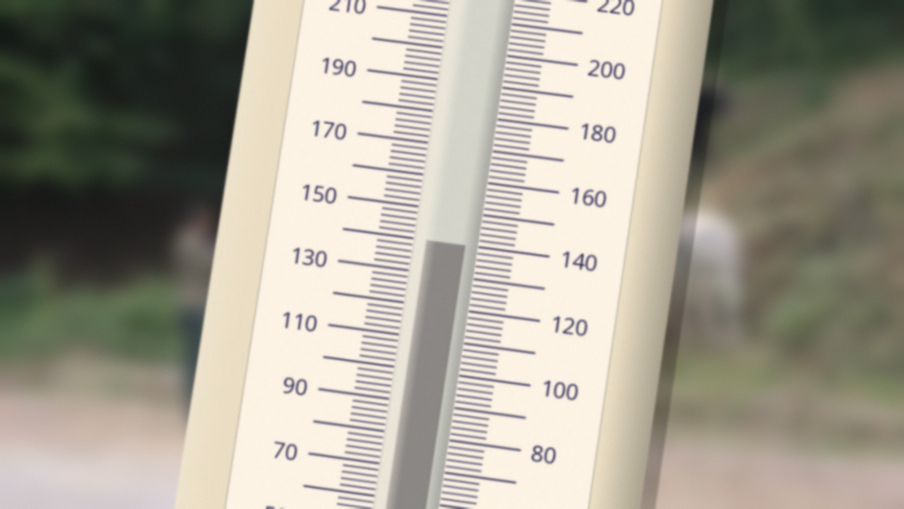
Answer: 140 (mmHg)
